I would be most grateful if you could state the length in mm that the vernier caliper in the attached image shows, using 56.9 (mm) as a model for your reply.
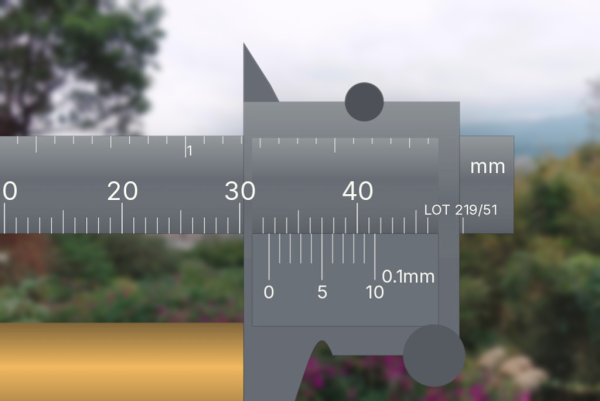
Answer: 32.5 (mm)
